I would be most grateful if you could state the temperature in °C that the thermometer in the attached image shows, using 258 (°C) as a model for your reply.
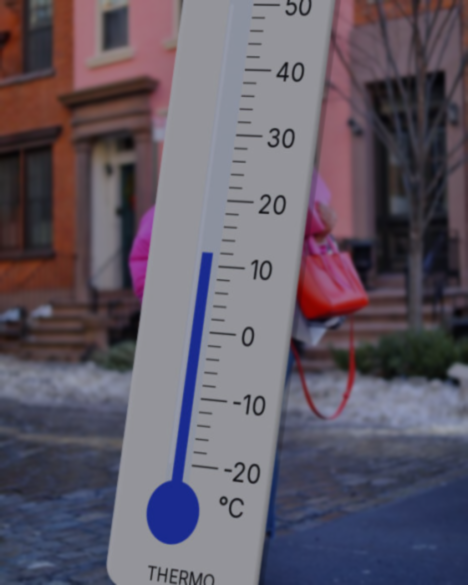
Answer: 12 (°C)
